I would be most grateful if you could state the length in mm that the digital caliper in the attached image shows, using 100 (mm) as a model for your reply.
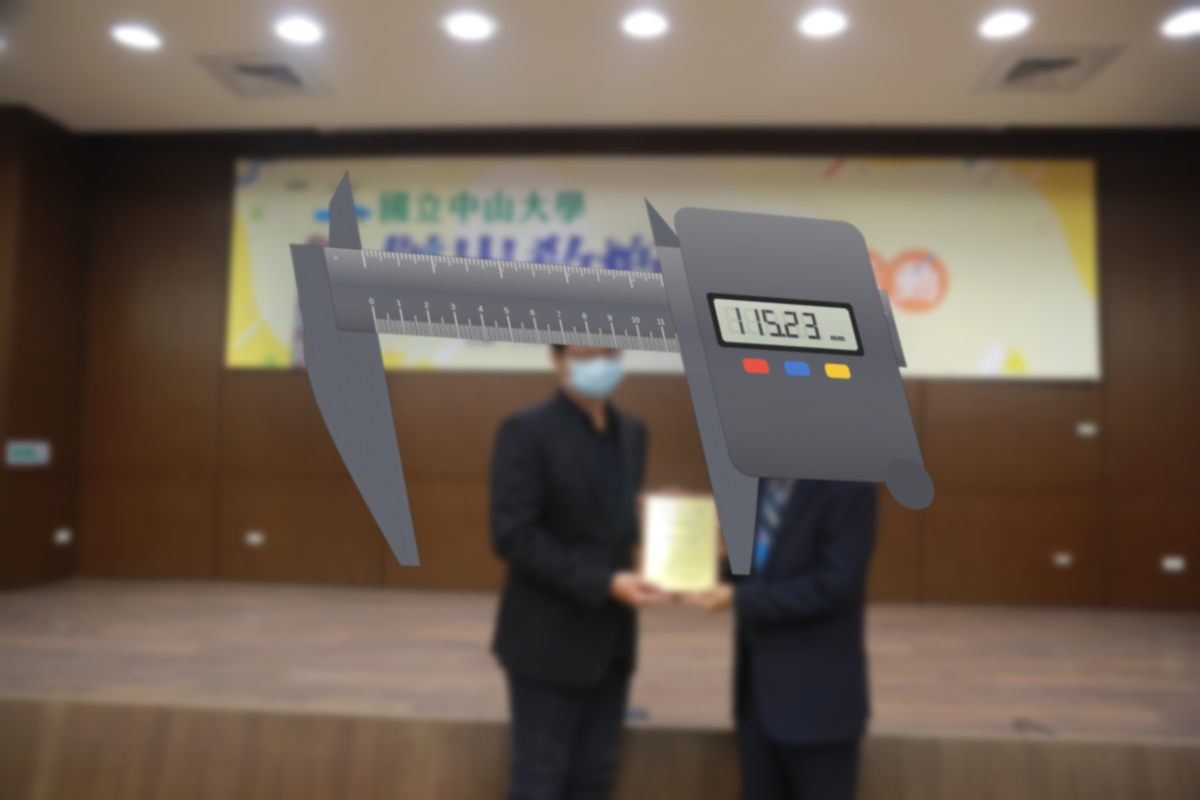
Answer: 115.23 (mm)
